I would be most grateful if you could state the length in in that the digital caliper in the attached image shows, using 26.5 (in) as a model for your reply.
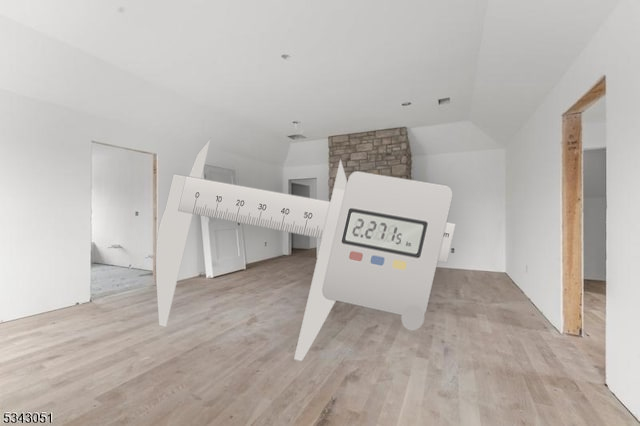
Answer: 2.2715 (in)
